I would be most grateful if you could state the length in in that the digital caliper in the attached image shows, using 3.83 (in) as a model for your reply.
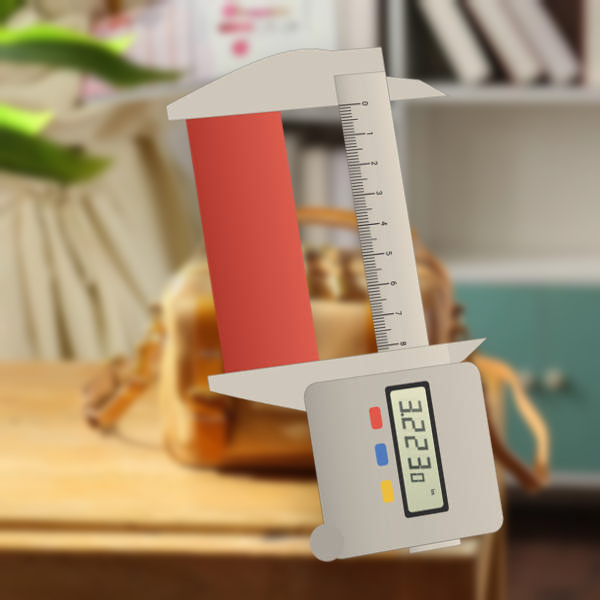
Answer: 3.2230 (in)
